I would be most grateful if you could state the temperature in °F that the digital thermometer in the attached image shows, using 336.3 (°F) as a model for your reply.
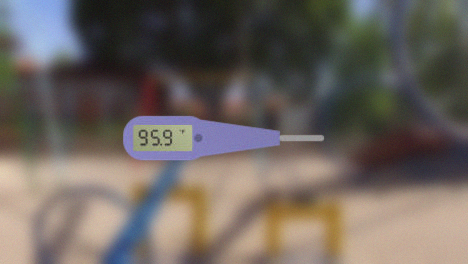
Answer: 95.9 (°F)
